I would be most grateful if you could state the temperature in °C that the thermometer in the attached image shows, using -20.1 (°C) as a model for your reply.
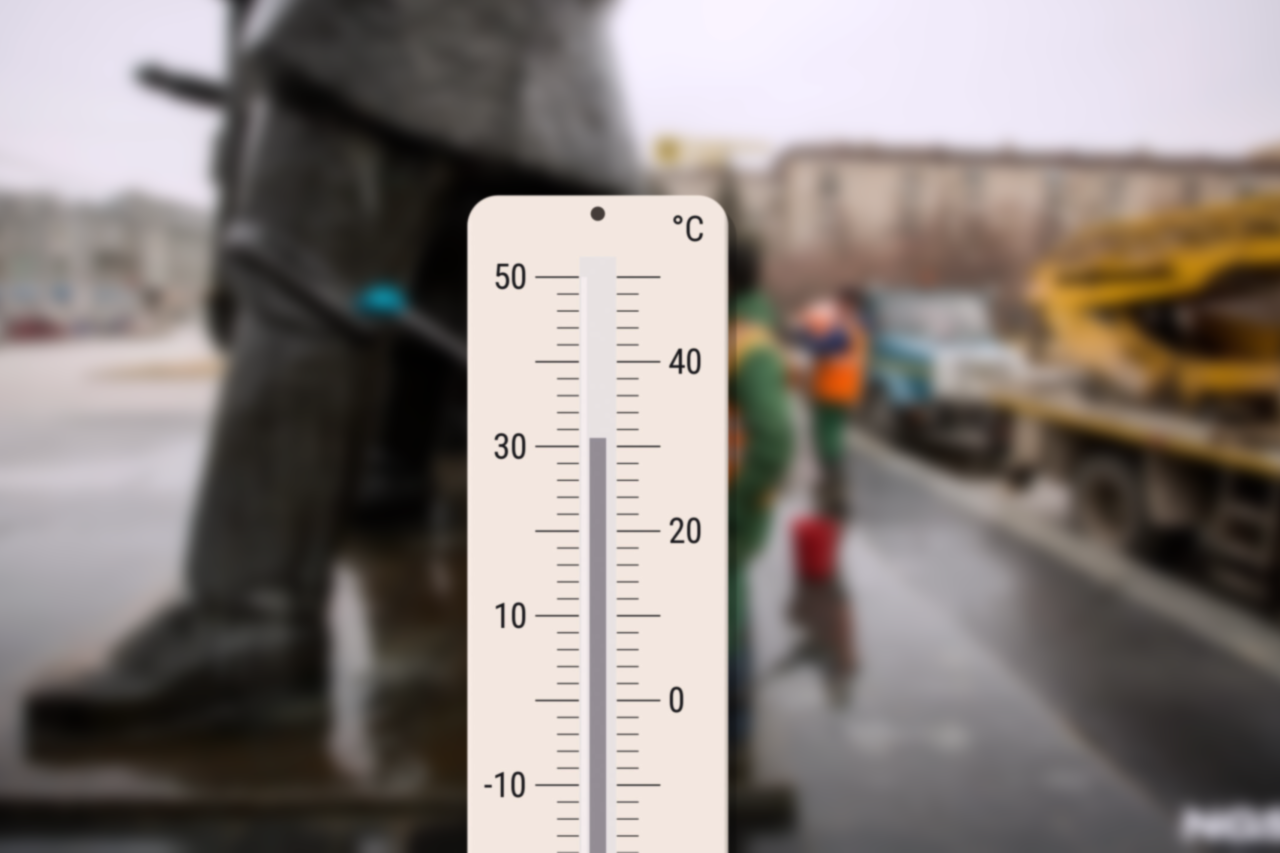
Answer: 31 (°C)
